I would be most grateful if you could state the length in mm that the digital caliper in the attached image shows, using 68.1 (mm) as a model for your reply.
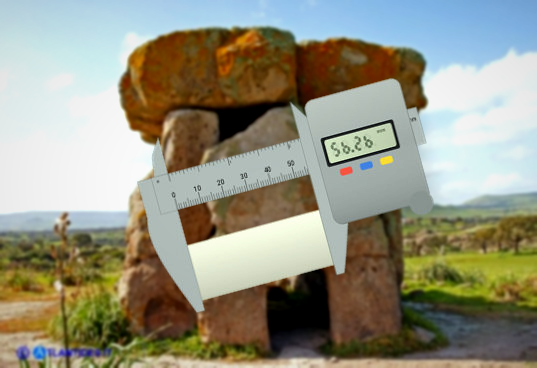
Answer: 56.26 (mm)
